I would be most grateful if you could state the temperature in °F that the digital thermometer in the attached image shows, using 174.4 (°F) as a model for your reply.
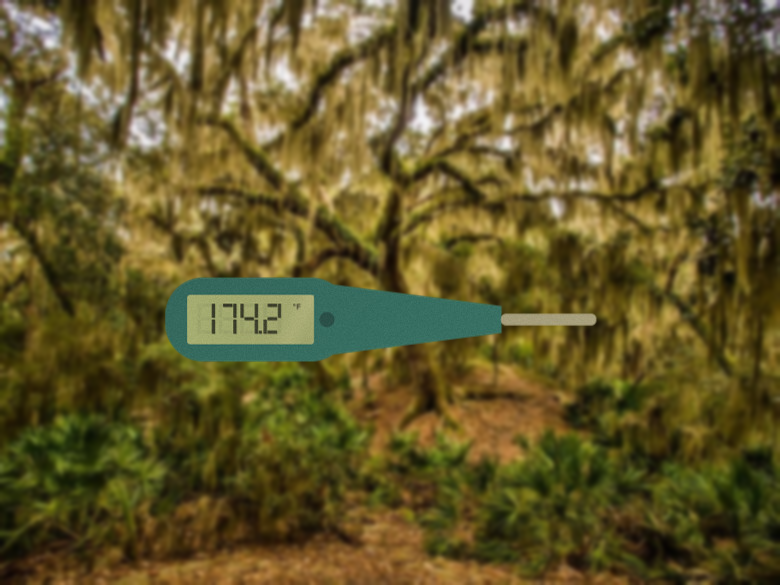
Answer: 174.2 (°F)
